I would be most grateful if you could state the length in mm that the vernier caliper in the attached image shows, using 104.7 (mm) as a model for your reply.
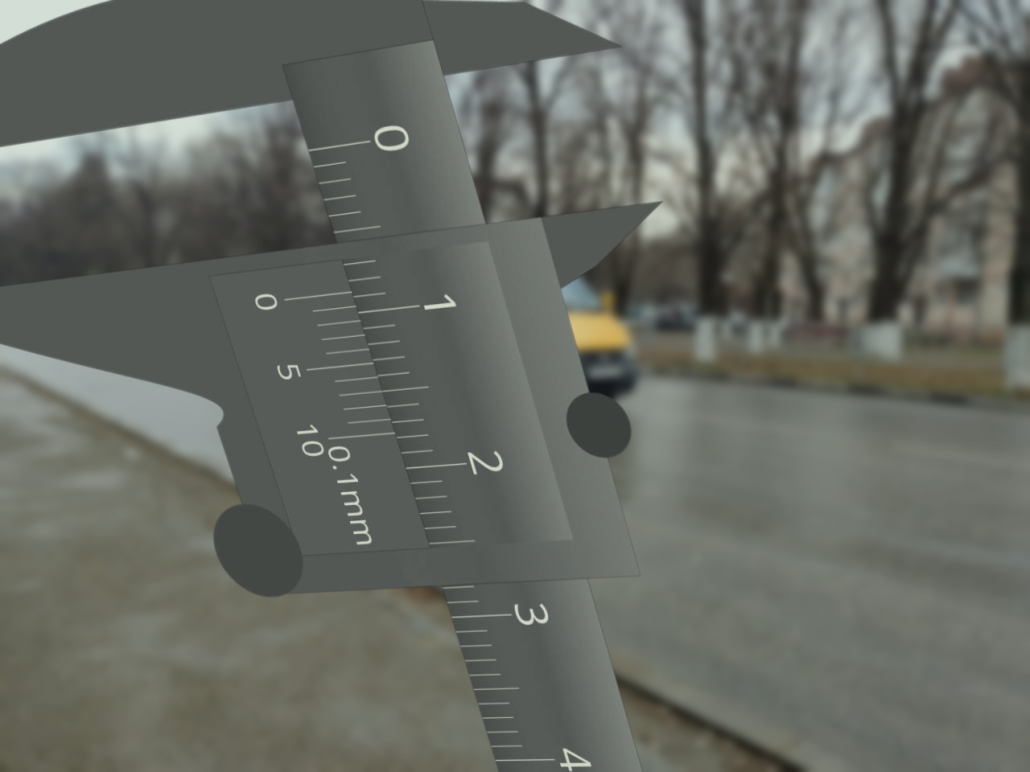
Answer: 8.7 (mm)
